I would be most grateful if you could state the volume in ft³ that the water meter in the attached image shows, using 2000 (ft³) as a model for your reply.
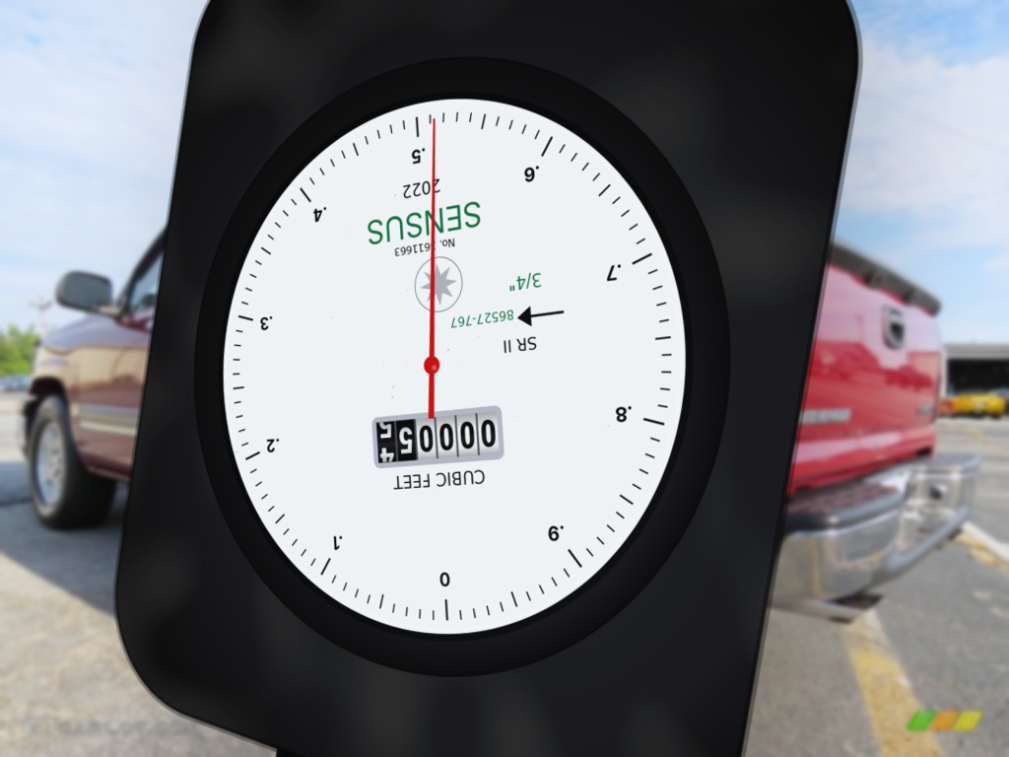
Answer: 54.51 (ft³)
